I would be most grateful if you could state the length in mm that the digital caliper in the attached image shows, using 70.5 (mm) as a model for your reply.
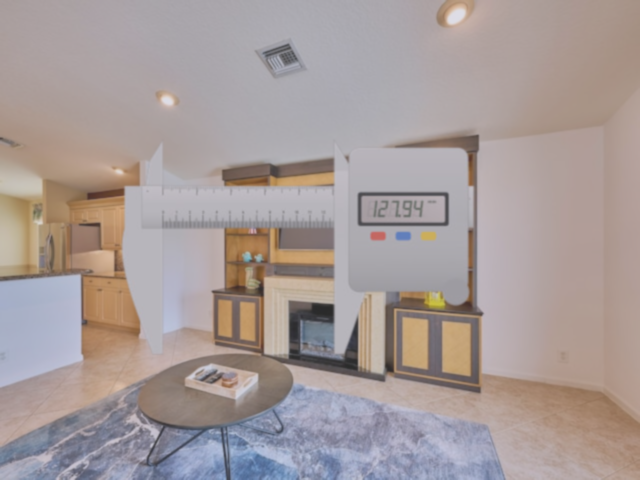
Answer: 127.94 (mm)
